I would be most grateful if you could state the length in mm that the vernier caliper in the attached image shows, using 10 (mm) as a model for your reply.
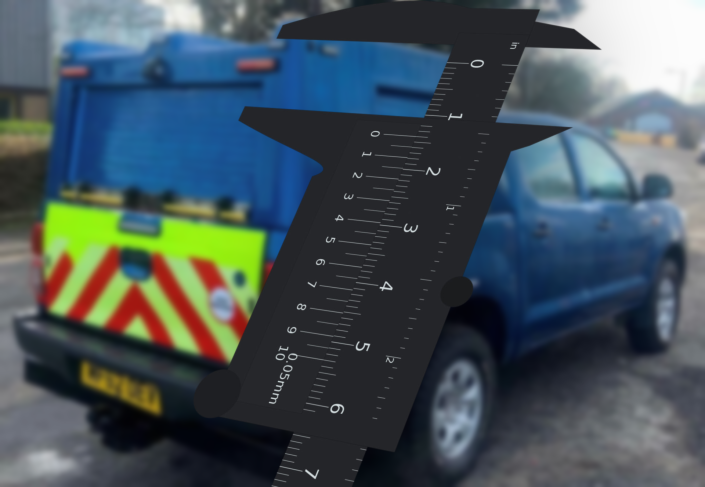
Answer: 14.0 (mm)
